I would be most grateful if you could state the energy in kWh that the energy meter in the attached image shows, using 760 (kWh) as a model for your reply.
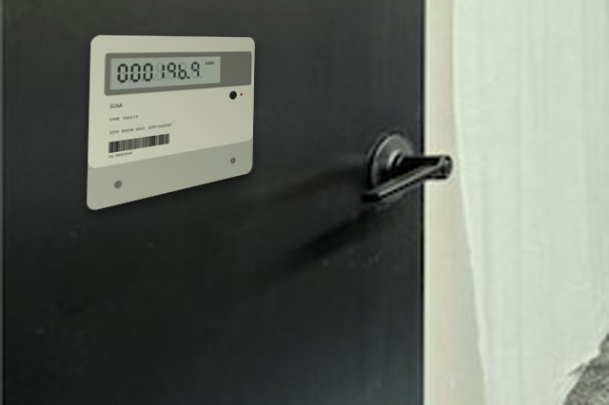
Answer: 196.9 (kWh)
